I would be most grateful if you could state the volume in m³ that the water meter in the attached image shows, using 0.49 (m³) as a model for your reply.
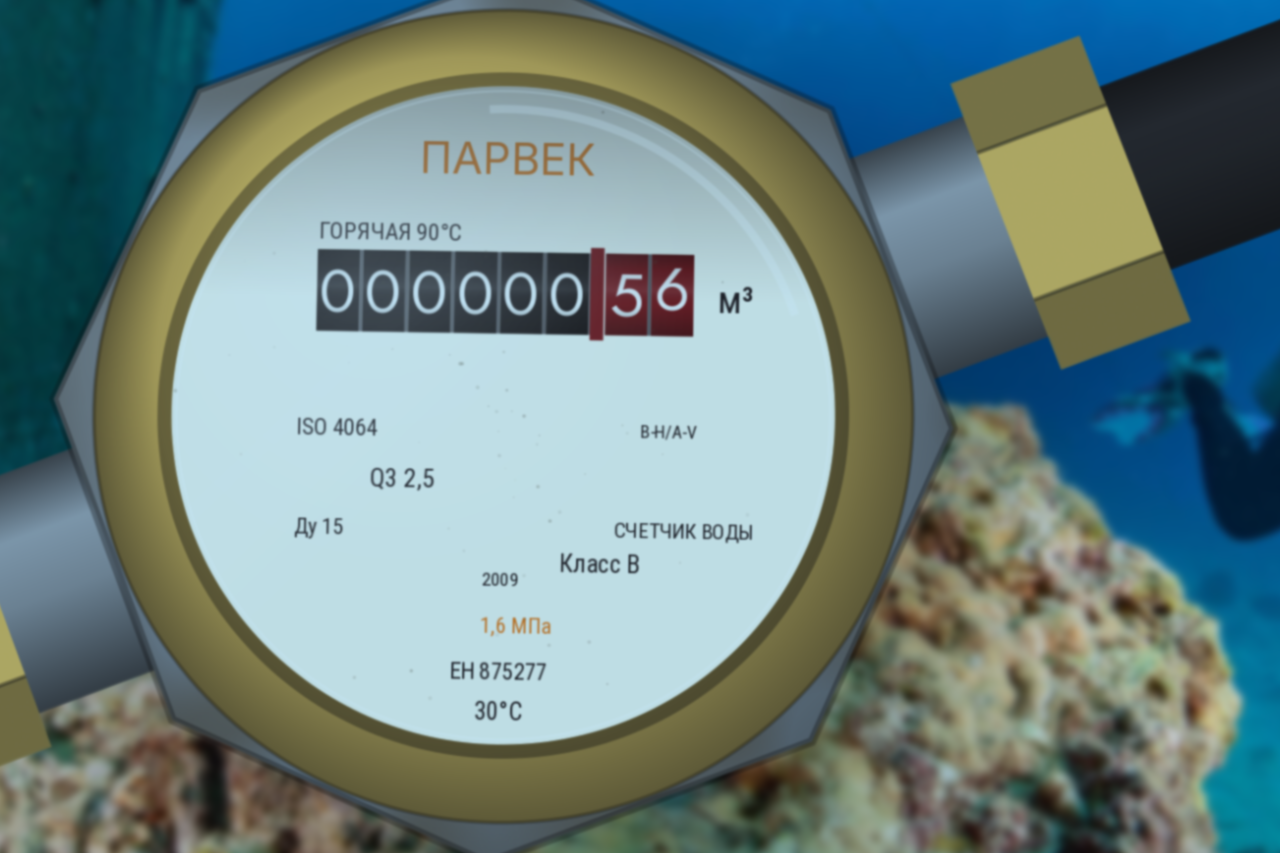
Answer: 0.56 (m³)
